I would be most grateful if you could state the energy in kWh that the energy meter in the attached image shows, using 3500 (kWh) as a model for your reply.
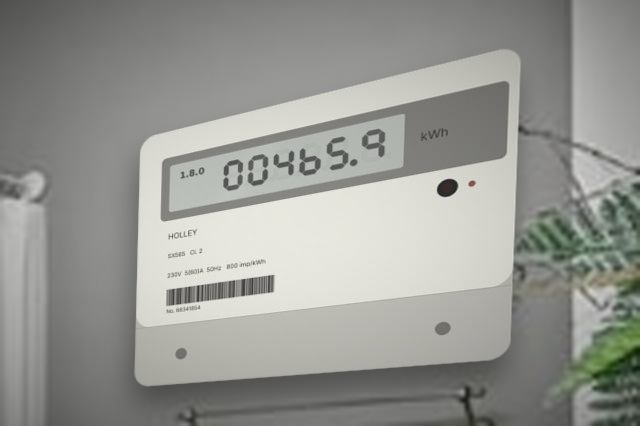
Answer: 465.9 (kWh)
